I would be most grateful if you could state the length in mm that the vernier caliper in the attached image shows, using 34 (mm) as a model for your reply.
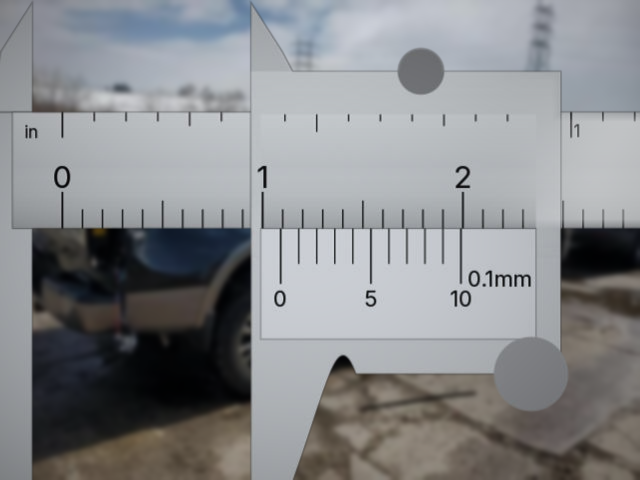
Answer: 10.9 (mm)
